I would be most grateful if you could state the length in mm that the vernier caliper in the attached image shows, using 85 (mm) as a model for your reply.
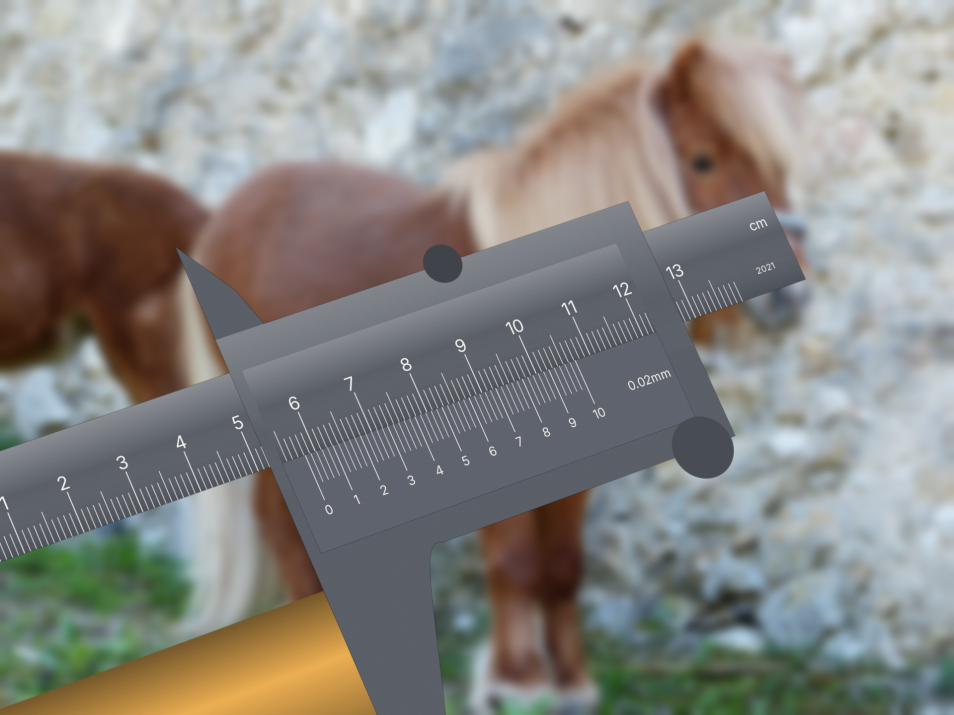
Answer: 58.2 (mm)
